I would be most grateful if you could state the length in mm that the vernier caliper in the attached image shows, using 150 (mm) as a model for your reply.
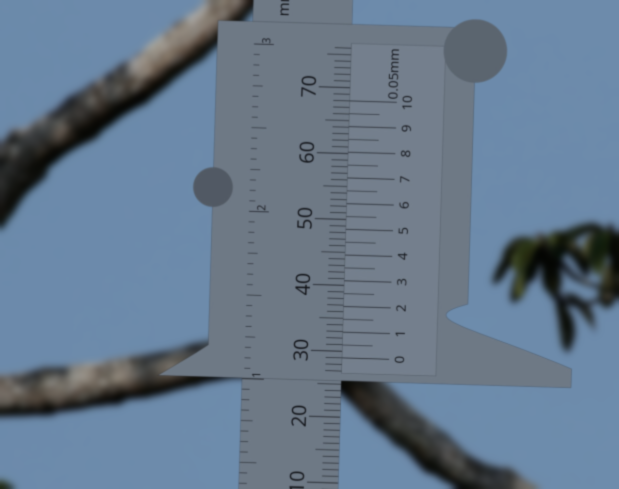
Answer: 29.0 (mm)
